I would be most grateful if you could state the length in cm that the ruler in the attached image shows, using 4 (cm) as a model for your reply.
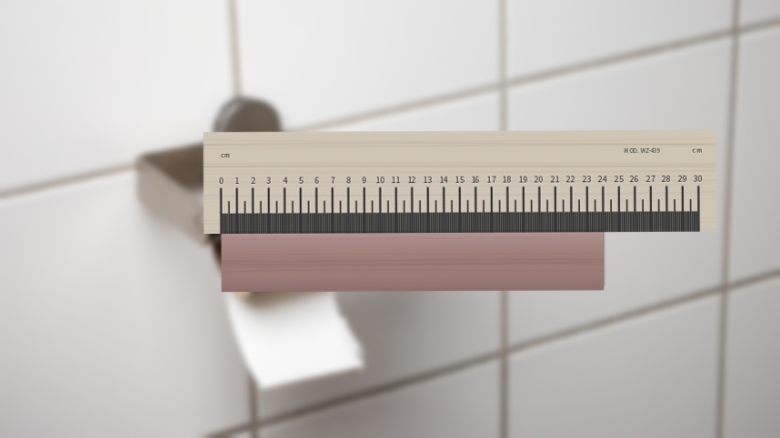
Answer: 24 (cm)
